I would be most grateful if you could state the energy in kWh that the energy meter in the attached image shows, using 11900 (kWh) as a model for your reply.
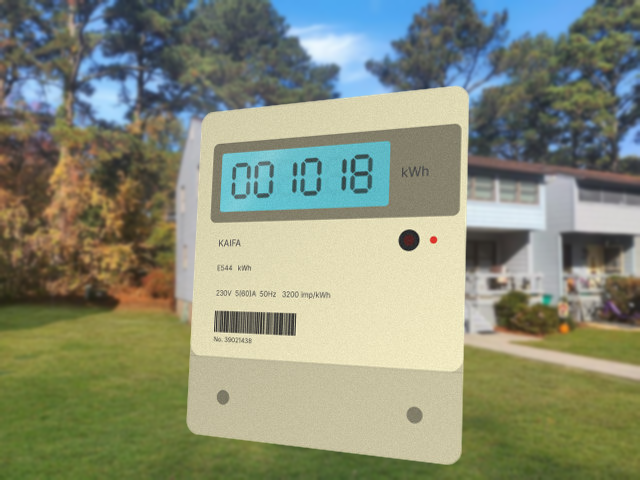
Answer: 1018 (kWh)
